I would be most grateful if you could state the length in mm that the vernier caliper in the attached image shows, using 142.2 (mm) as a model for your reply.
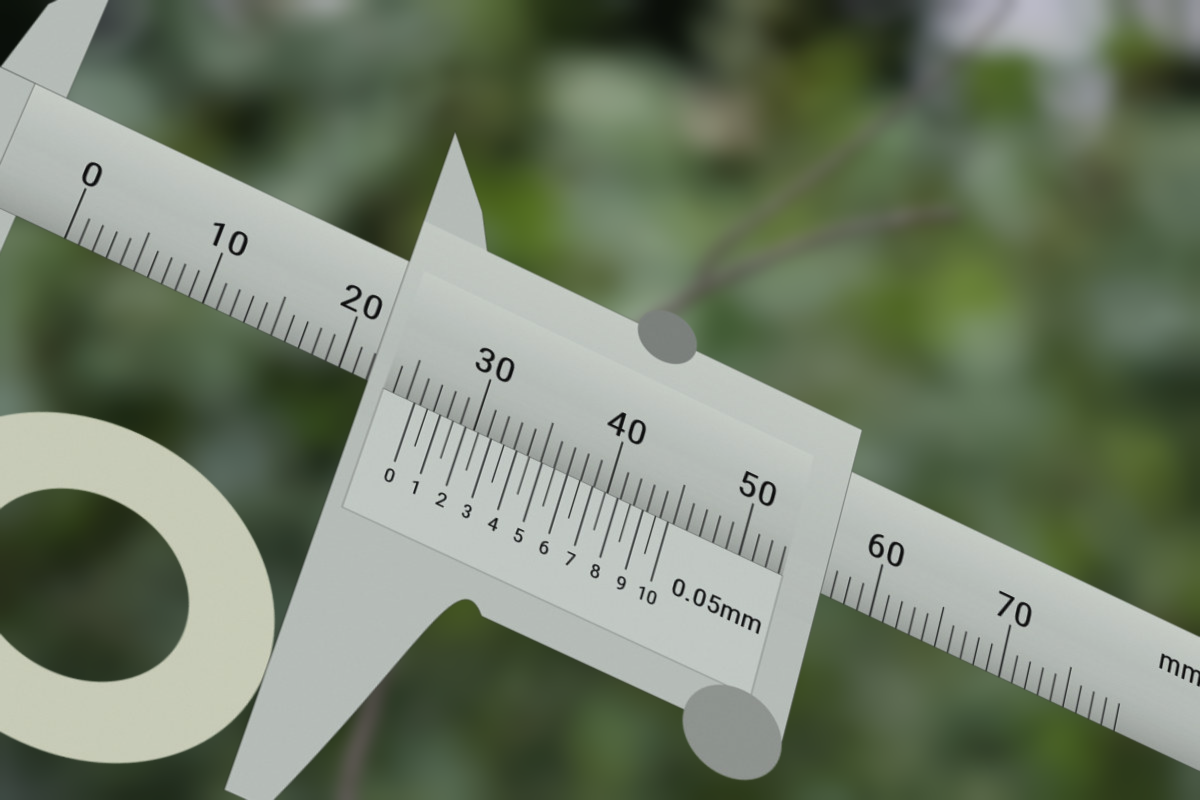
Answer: 25.6 (mm)
